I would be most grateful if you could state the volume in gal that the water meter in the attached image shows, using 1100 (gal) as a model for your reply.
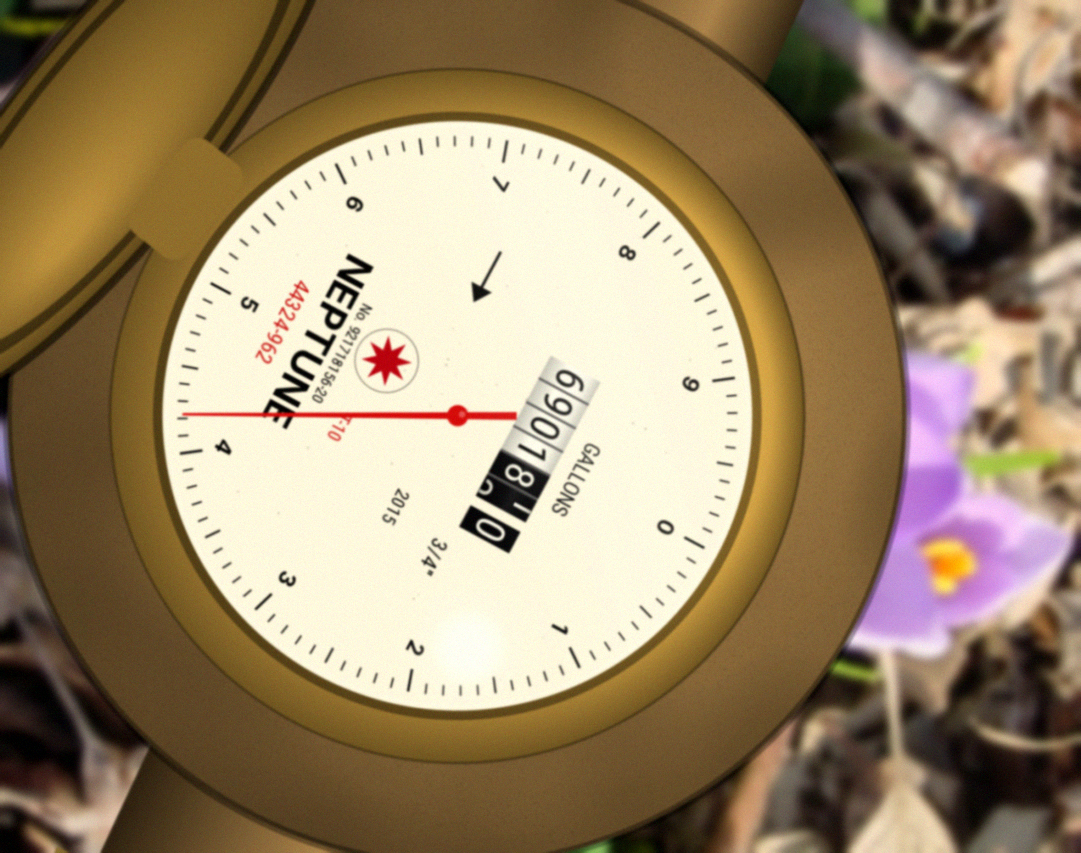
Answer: 6901814.2 (gal)
